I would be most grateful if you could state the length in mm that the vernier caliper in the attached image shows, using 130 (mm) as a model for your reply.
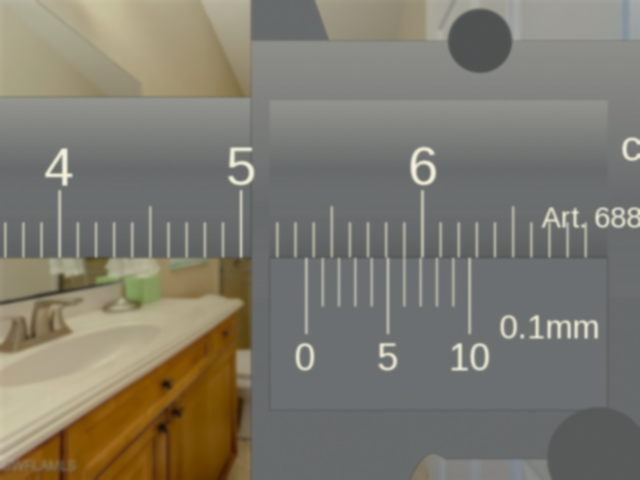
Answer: 53.6 (mm)
